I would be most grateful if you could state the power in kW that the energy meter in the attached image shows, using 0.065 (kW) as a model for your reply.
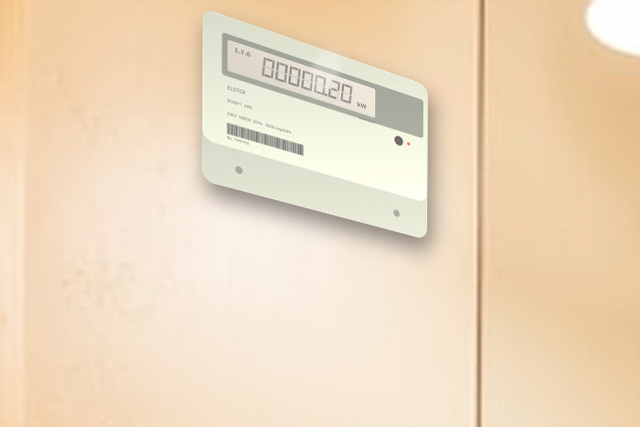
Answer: 0.20 (kW)
